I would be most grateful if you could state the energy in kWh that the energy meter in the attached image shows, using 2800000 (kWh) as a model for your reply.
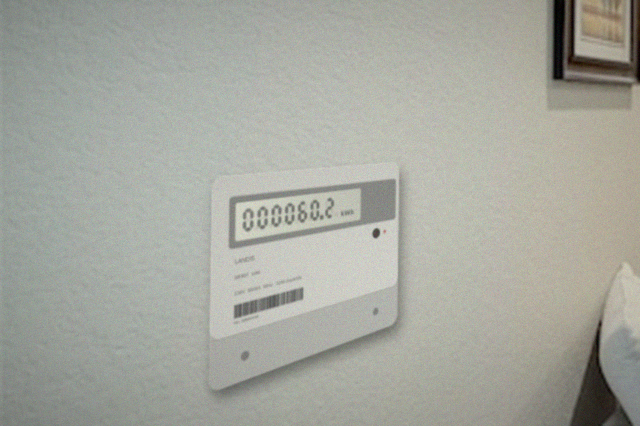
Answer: 60.2 (kWh)
